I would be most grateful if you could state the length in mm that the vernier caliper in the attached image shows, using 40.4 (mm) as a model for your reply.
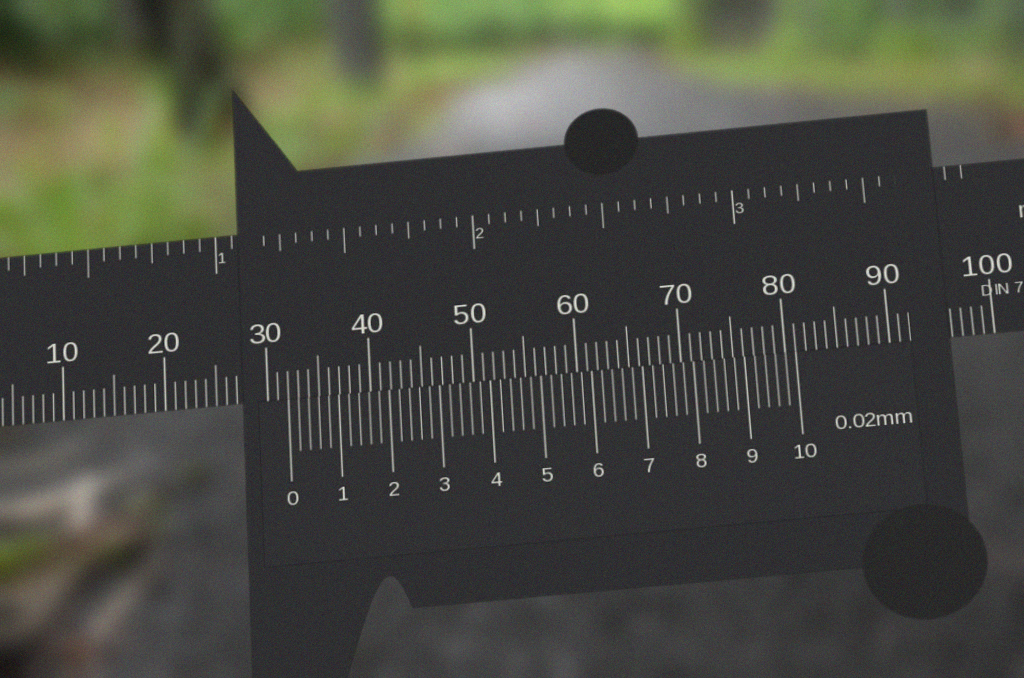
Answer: 32.0 (mm)
